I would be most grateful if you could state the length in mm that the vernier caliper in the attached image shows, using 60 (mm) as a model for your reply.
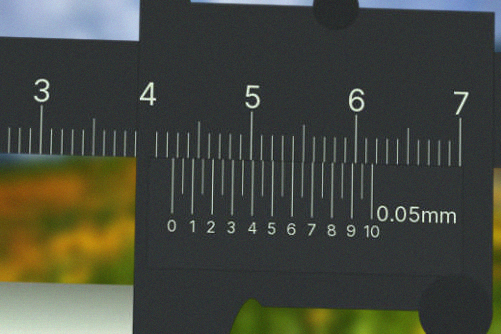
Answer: 42.6 (mm)
